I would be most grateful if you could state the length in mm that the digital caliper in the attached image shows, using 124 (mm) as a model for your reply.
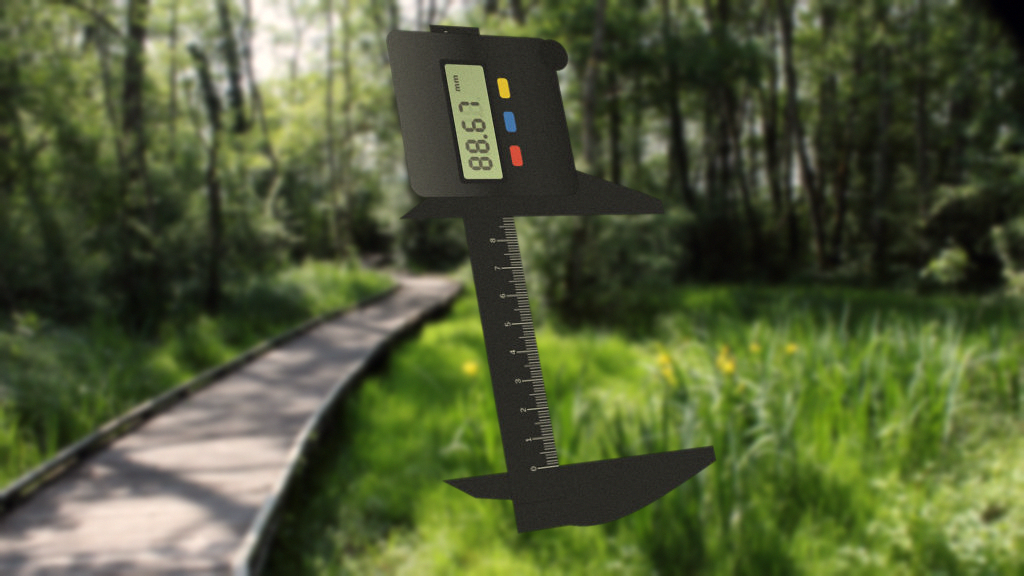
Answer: 88.67 (mm)
